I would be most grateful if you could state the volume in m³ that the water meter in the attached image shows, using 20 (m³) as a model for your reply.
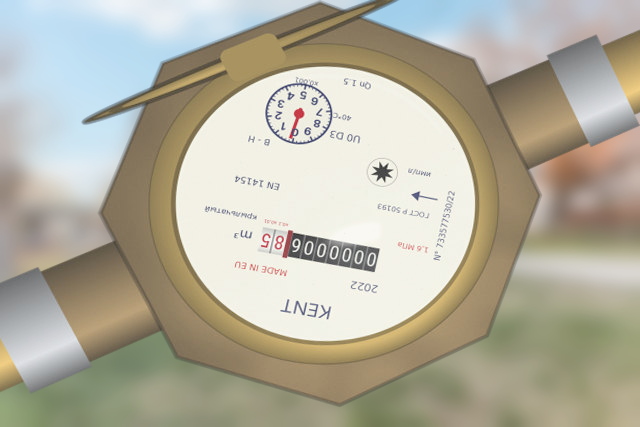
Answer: 6.850 (m³)
